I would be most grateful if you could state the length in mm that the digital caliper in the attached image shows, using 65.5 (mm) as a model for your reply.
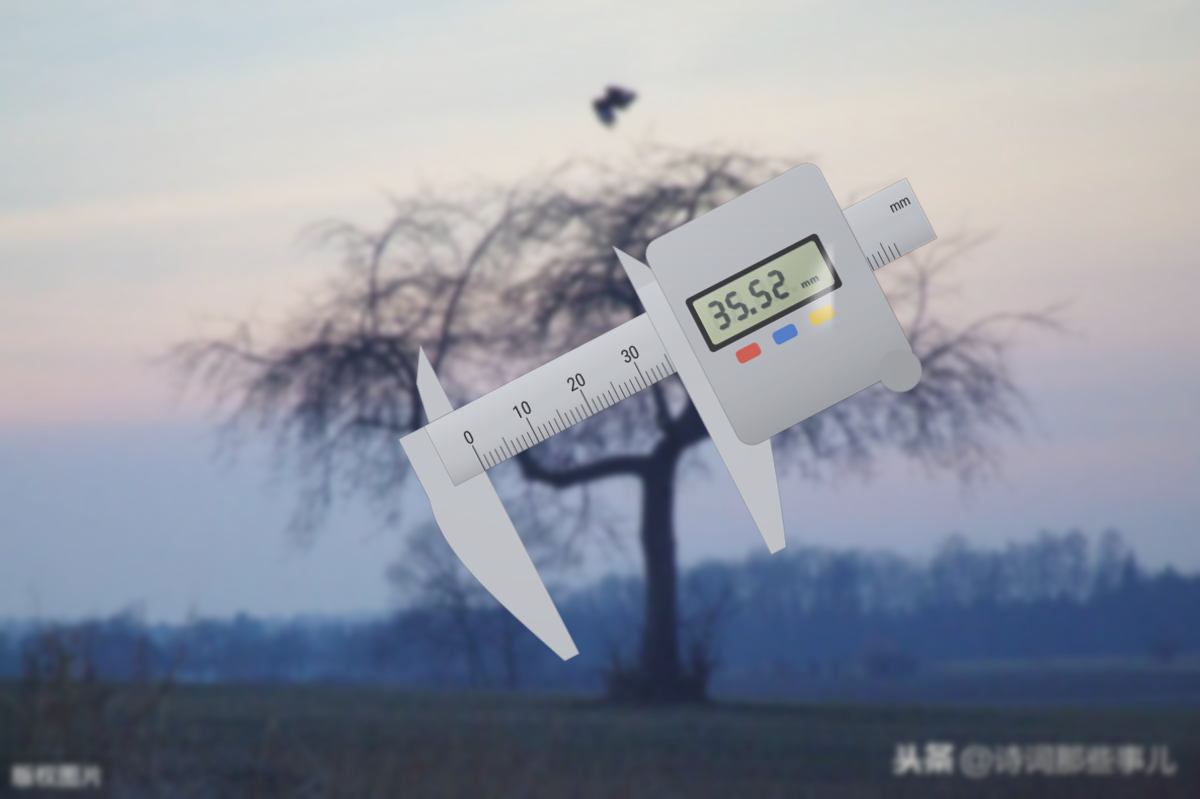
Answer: 35.52 (mm)
